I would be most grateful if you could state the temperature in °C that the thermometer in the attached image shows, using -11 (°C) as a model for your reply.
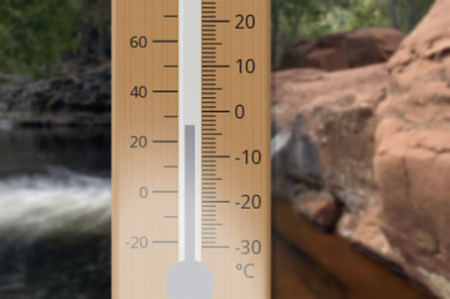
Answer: -3 (°C)
